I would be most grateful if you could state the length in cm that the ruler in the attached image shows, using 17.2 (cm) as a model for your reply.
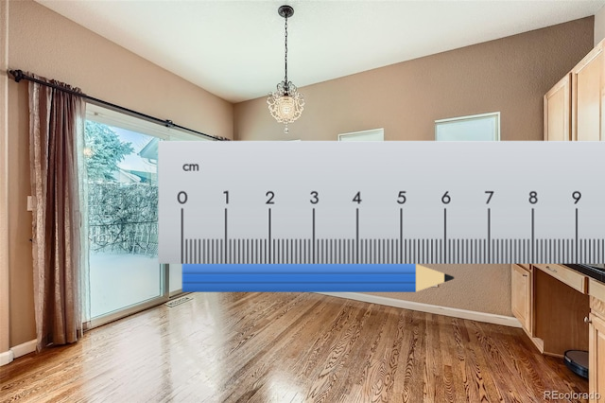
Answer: 6.2 (cm)
